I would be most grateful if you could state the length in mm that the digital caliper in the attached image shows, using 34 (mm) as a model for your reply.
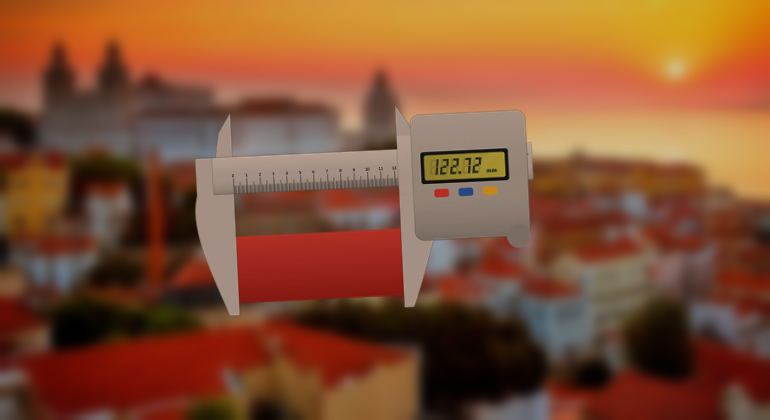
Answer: 122.72 (mm)
